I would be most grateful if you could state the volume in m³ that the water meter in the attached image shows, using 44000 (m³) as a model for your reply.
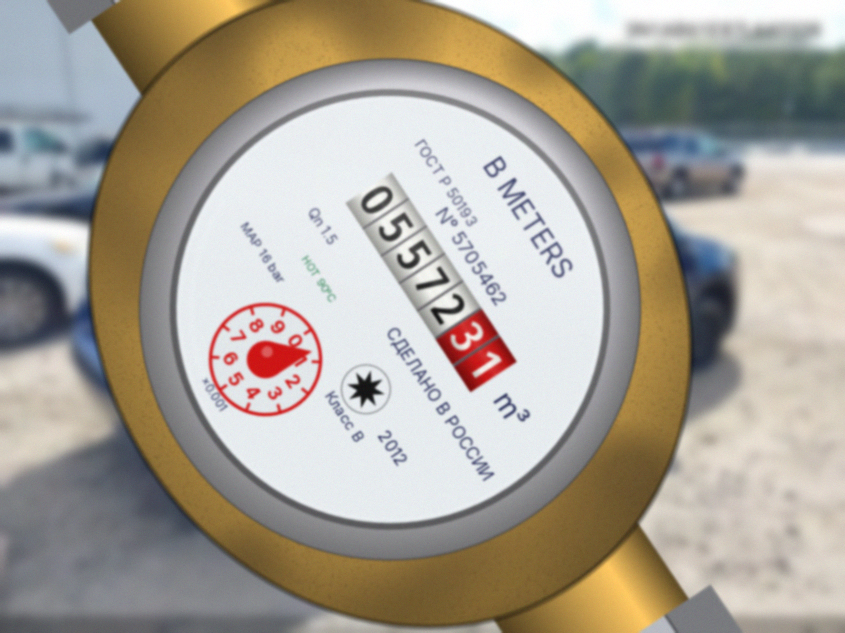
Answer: 5572.310 (m³)
